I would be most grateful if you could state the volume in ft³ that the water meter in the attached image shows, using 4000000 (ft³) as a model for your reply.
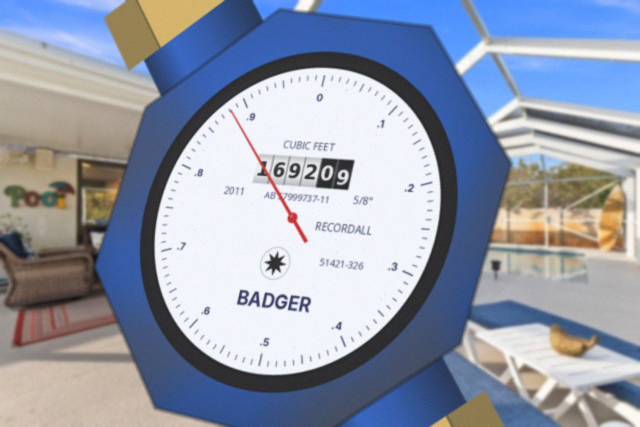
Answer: 169208.88 (ft³)
